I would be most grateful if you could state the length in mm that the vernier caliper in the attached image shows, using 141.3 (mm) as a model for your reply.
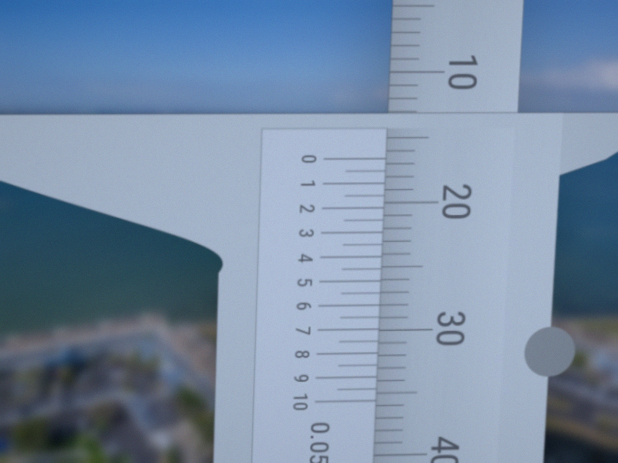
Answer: 16.6 (mm)
